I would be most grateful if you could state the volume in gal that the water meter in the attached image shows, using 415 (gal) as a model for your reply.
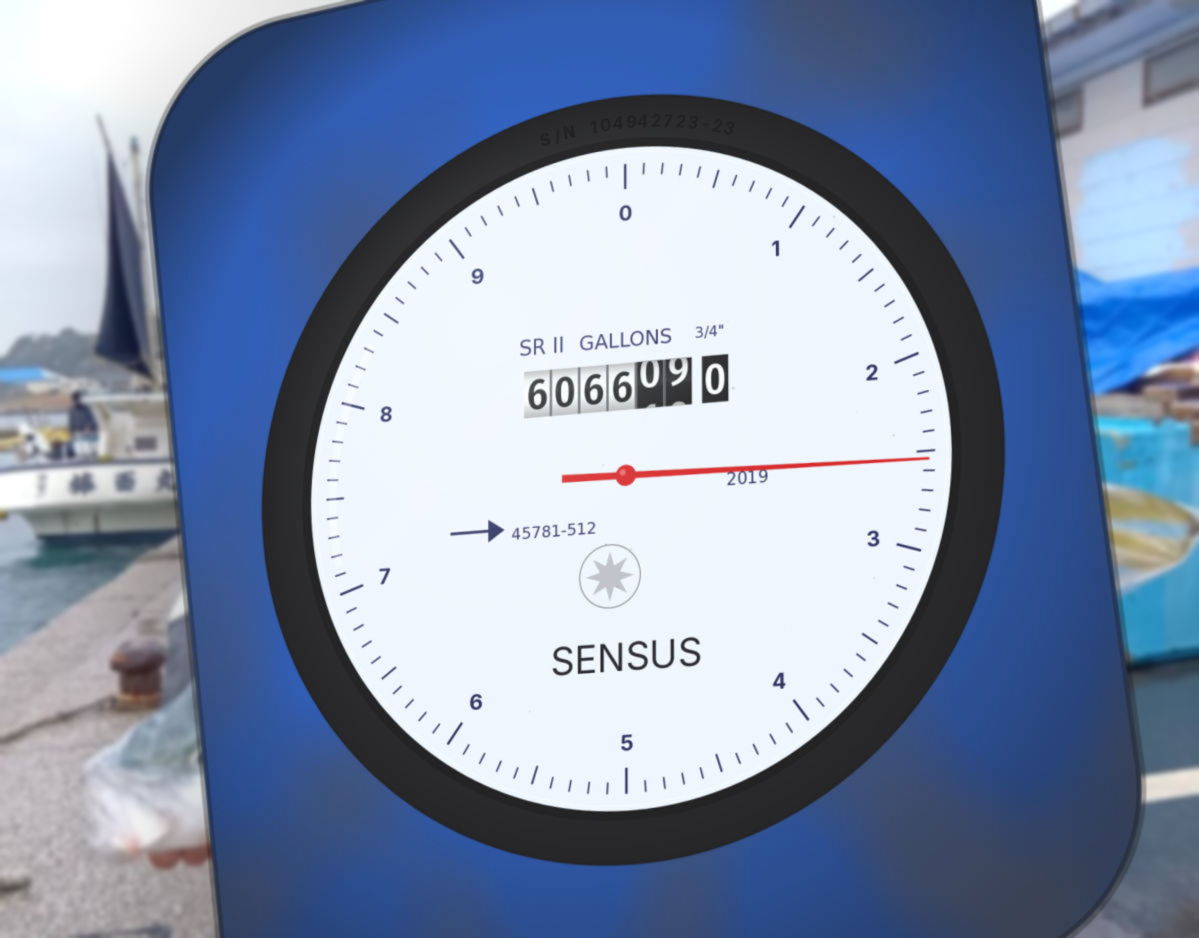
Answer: 6066092.5 (gal)
